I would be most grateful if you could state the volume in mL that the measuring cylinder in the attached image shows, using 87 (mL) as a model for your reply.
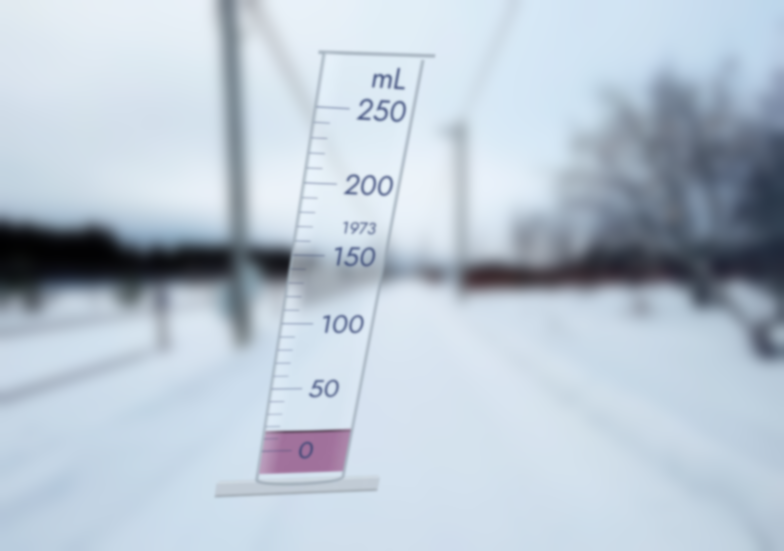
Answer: 15 (mL)
